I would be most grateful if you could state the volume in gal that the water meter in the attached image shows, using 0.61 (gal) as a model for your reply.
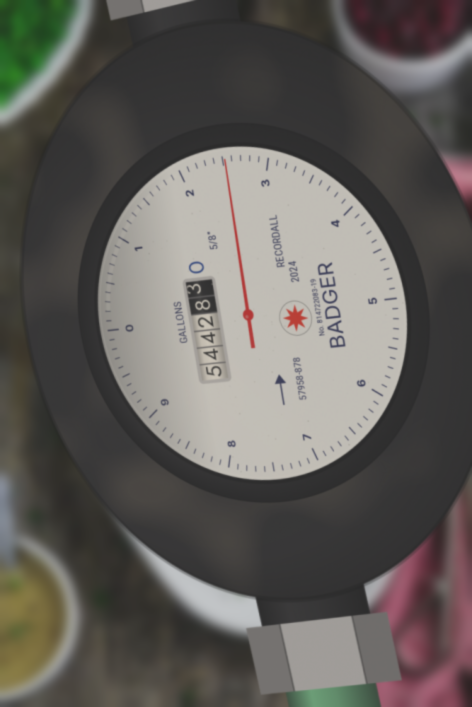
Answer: 5442832.5 (gal)
